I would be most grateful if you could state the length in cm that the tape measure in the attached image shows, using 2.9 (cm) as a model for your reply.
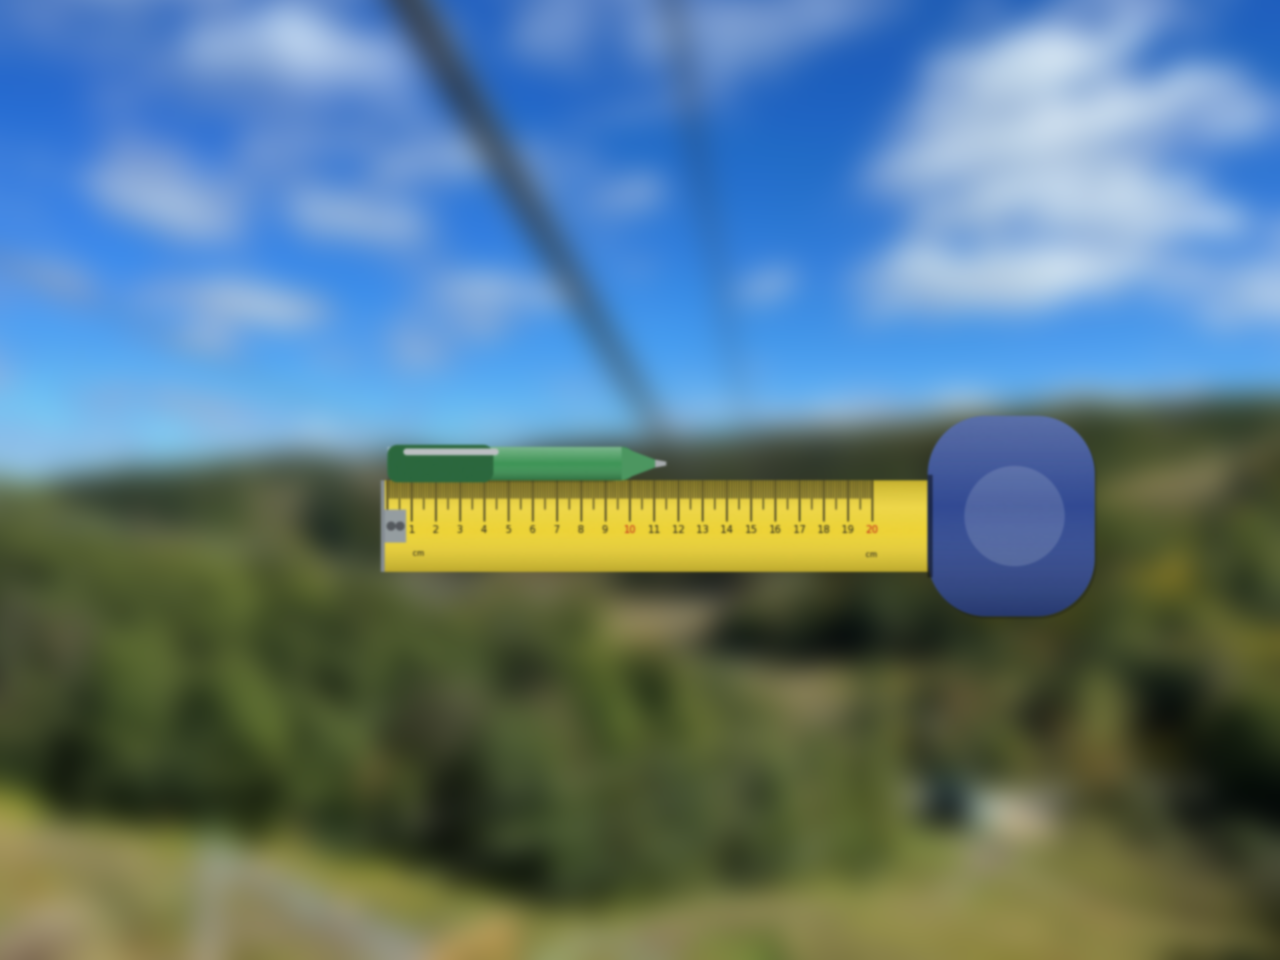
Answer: 11.5 (cm)
